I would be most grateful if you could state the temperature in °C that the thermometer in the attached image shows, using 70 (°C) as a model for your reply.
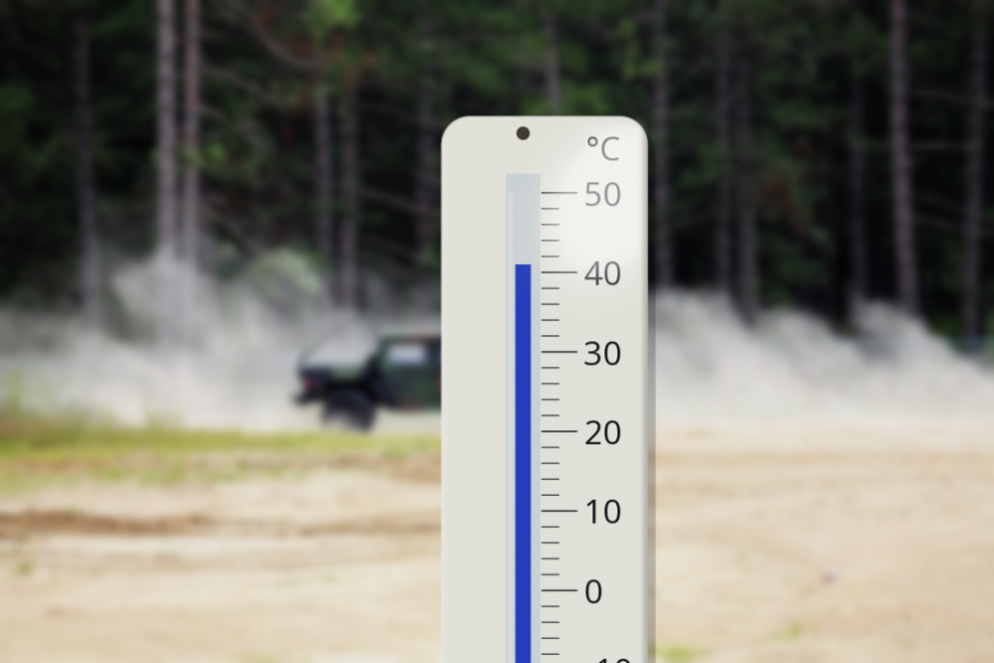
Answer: 41 (°C)
